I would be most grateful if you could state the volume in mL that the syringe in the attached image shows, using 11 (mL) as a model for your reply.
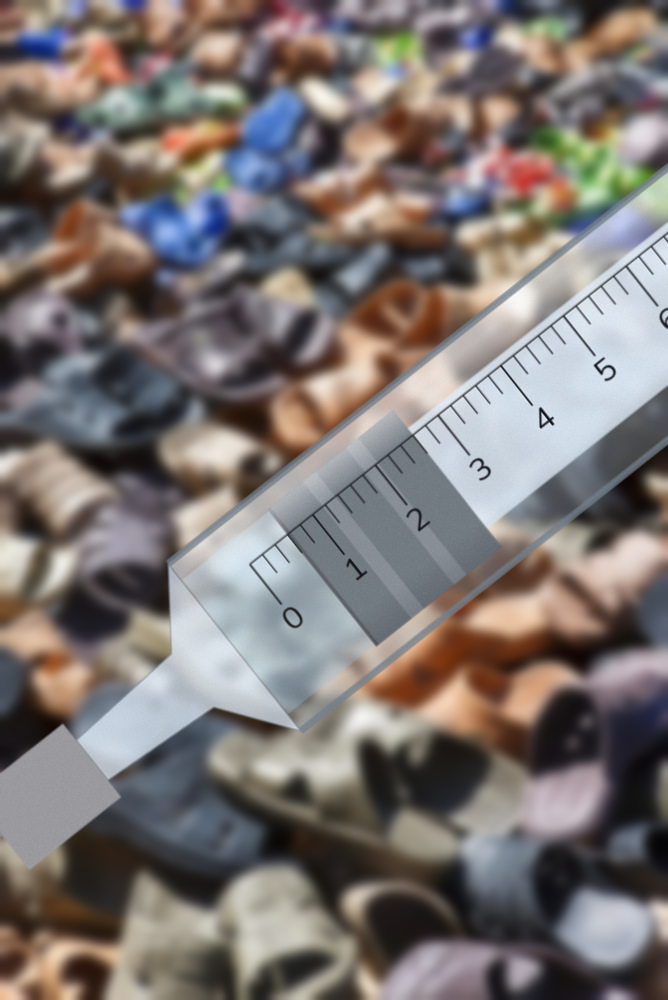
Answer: 0.6 (mL)
